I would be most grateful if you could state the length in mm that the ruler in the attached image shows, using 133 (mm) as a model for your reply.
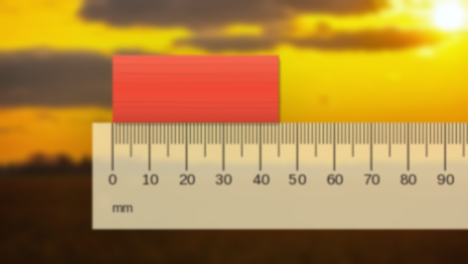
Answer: 45 (mm)
